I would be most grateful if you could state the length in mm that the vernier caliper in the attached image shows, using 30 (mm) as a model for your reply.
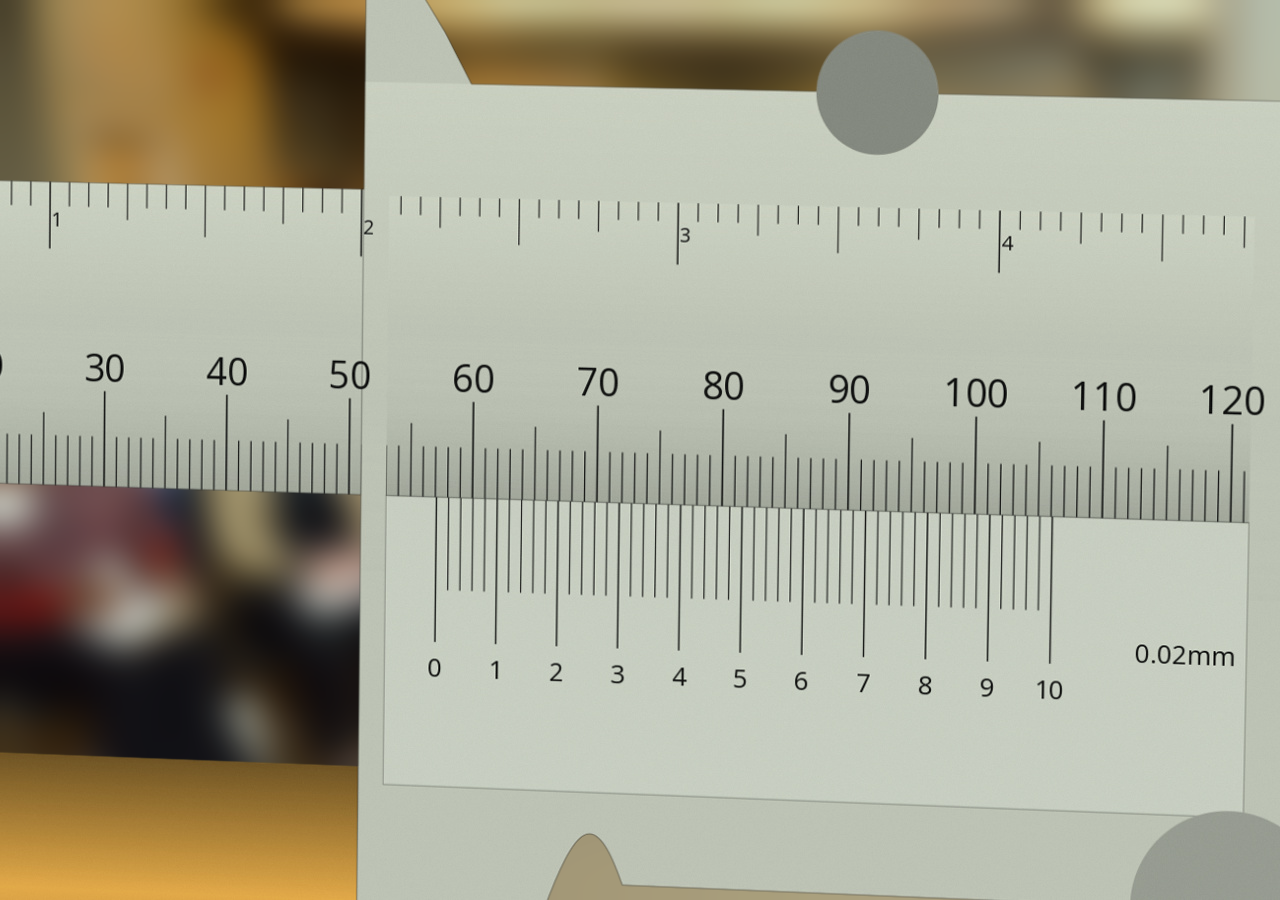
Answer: 57.1 (mm)
